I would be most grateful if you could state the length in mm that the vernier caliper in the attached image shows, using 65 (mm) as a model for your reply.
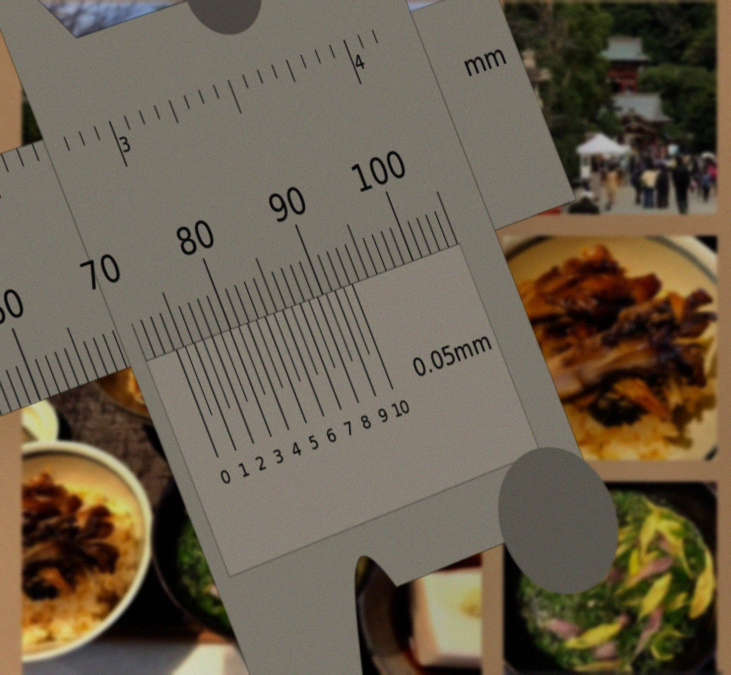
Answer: 74.2 (mm)
